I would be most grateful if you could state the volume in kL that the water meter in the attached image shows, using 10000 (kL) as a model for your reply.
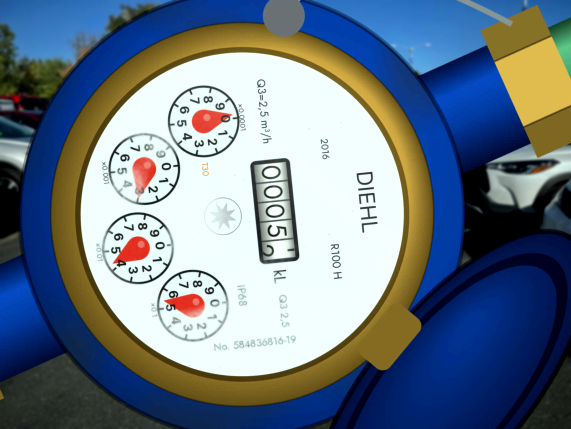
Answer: 51.5429 (kL)
